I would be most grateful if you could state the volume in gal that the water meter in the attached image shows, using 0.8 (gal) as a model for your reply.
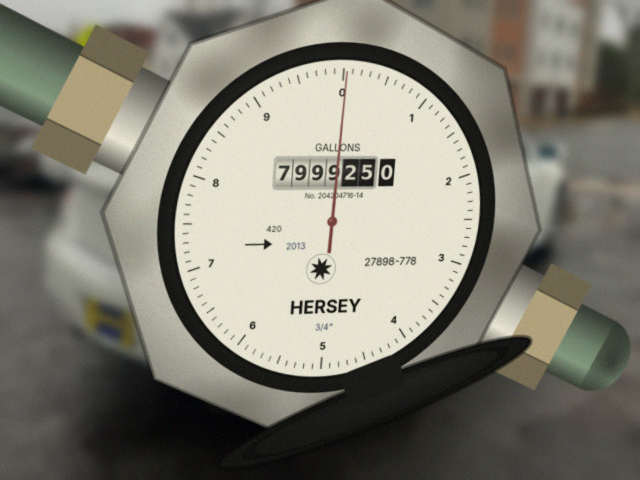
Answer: 7999250.0 (gal)
